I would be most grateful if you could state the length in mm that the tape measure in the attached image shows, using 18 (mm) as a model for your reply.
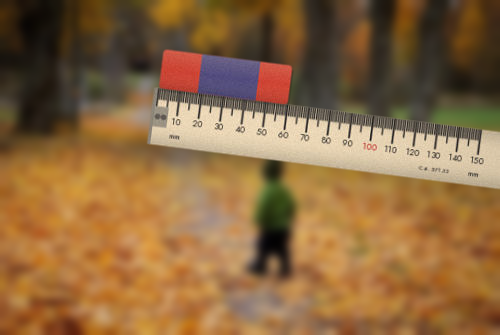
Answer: 60 (mm)
